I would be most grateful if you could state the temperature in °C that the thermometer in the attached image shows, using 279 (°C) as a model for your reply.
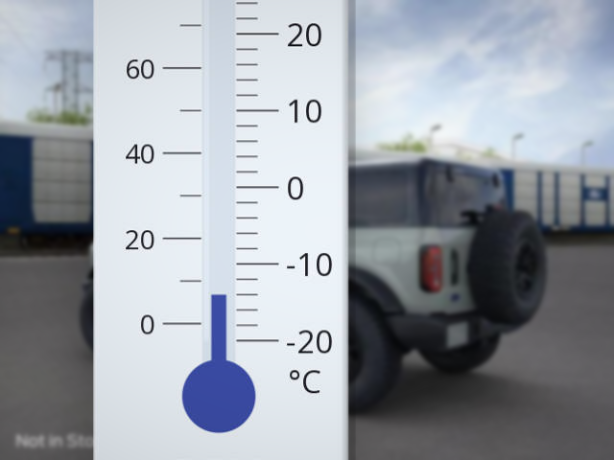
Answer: -14 (°C)
